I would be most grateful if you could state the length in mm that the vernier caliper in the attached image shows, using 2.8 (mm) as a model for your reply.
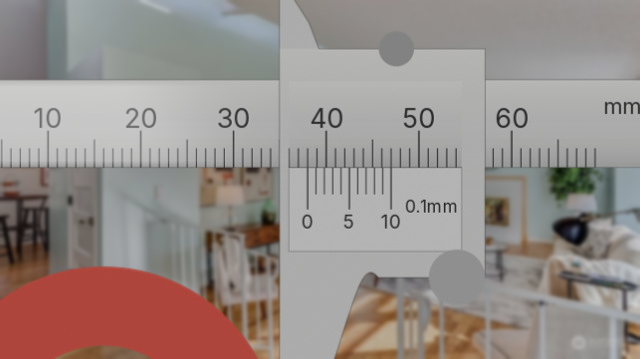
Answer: 38.0 (mm)
